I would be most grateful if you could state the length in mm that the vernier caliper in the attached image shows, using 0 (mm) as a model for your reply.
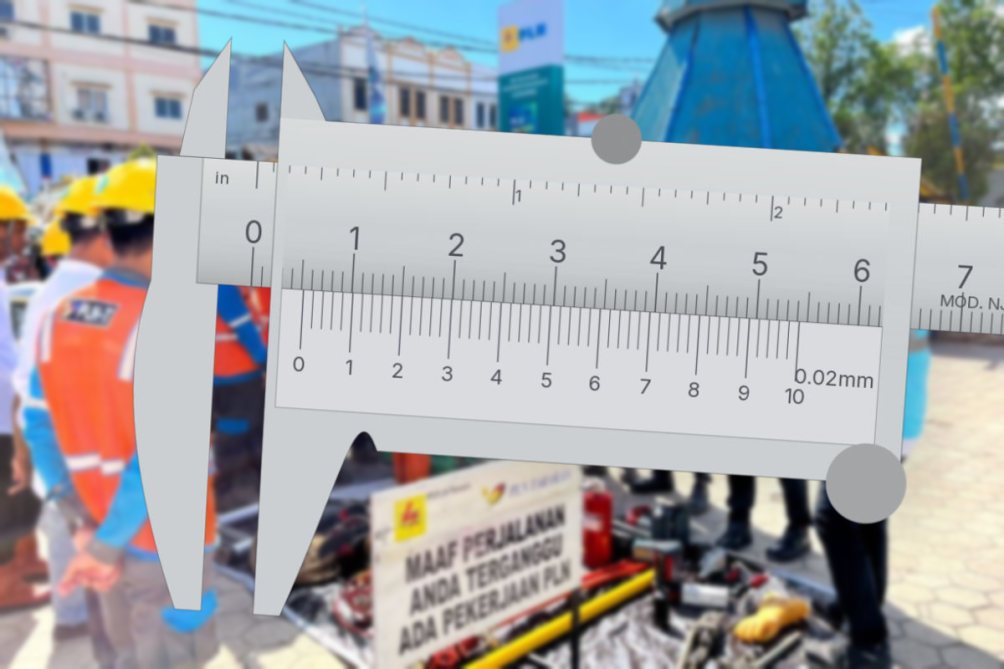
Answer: 5.2 (mm)
